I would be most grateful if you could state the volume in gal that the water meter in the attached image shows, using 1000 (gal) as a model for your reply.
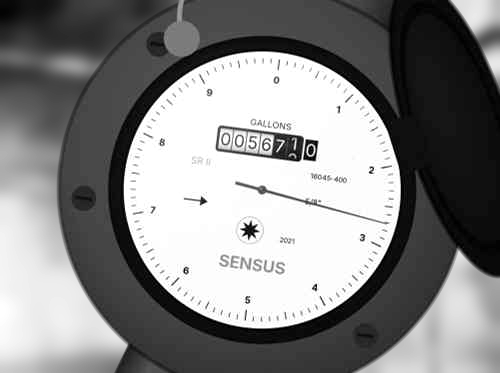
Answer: 56712.7 (gal)
